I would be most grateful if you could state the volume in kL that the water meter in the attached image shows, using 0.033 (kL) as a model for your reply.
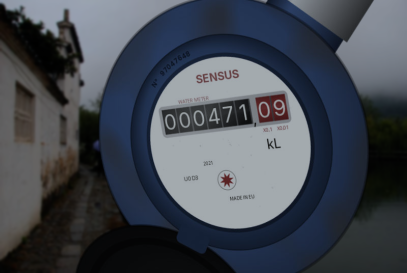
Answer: 471.09 (kL)
